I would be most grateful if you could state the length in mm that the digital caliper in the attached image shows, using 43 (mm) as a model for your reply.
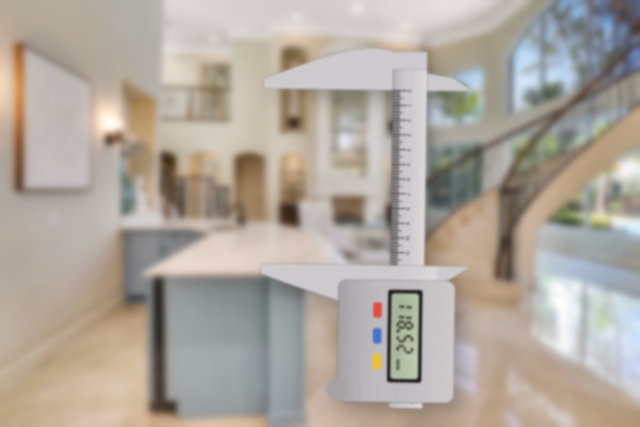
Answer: 118.52 (mm)
